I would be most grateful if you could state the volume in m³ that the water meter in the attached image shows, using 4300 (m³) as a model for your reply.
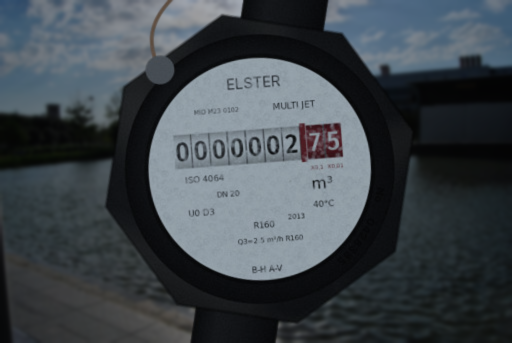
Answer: 2.75 (m³)
